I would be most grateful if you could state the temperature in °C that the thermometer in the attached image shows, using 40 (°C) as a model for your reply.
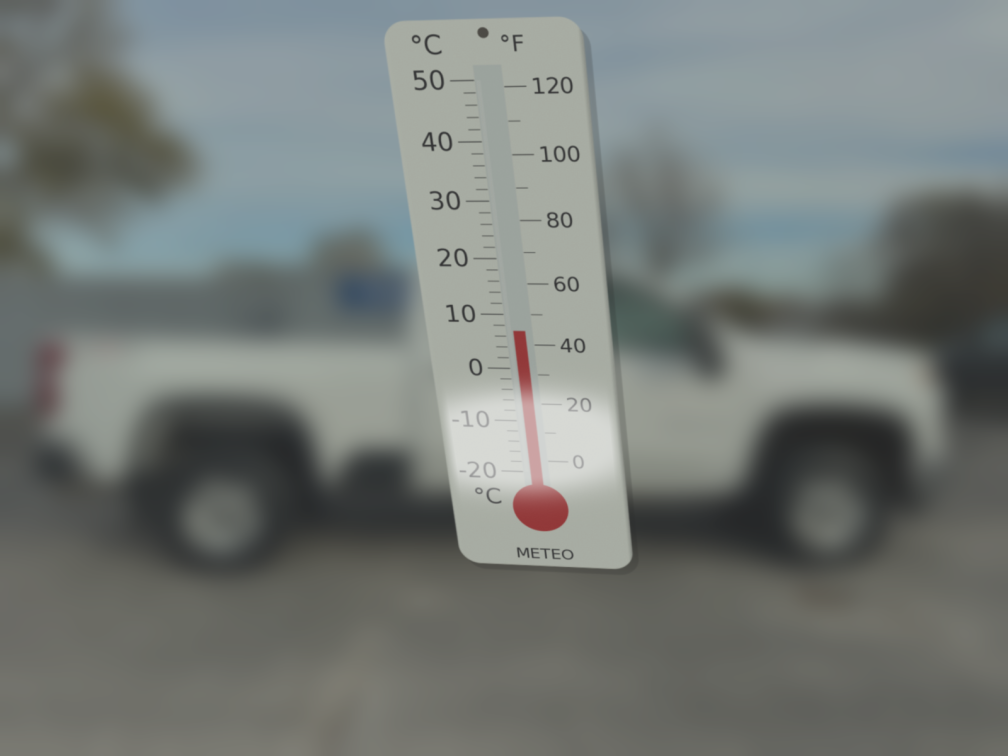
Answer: 7 (°C)
